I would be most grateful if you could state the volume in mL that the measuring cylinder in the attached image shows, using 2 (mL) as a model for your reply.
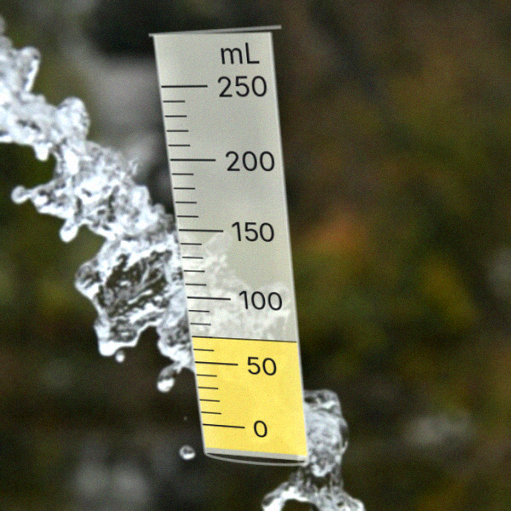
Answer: 70 (mL)
